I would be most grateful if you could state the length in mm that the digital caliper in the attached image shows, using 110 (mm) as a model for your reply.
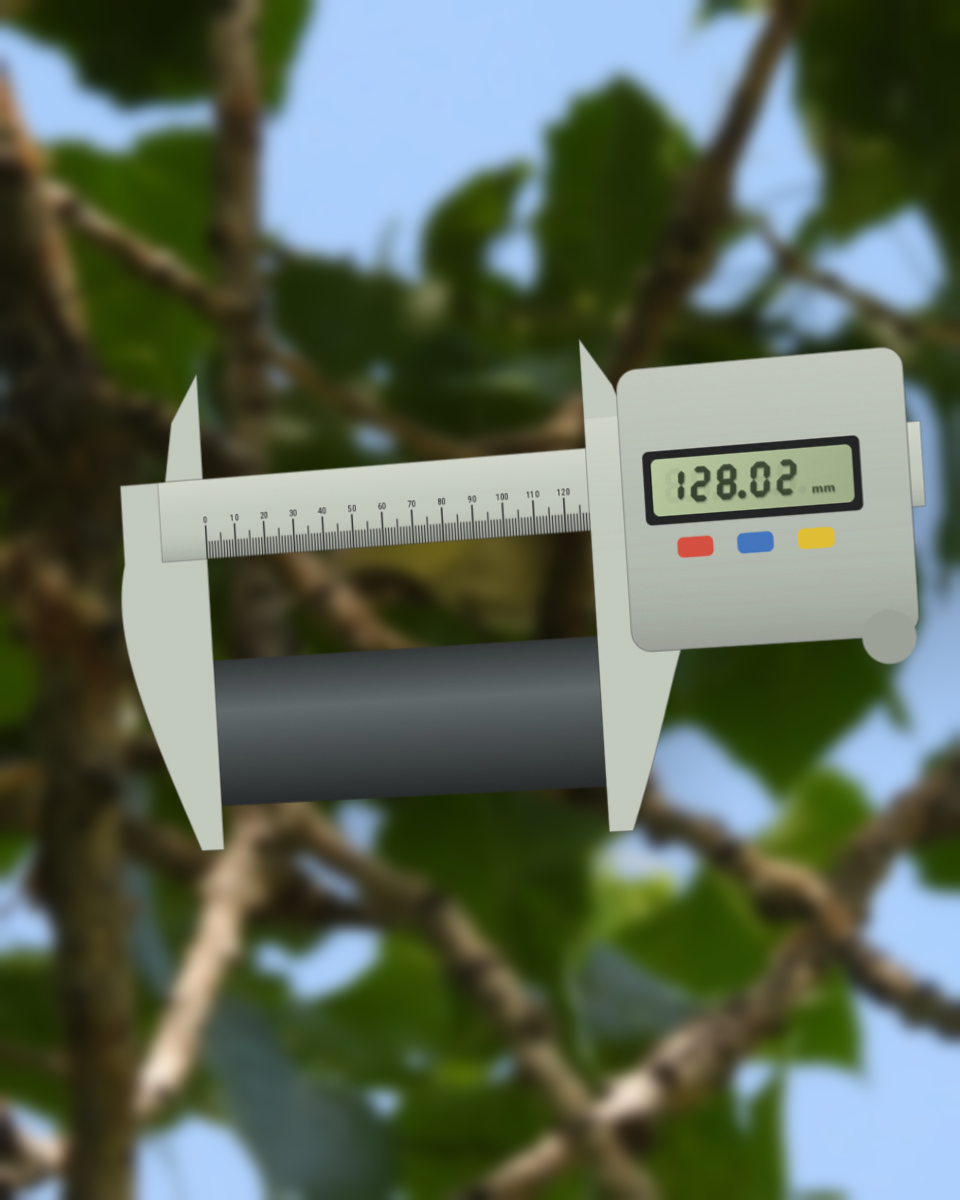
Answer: 128.02 (mm)
